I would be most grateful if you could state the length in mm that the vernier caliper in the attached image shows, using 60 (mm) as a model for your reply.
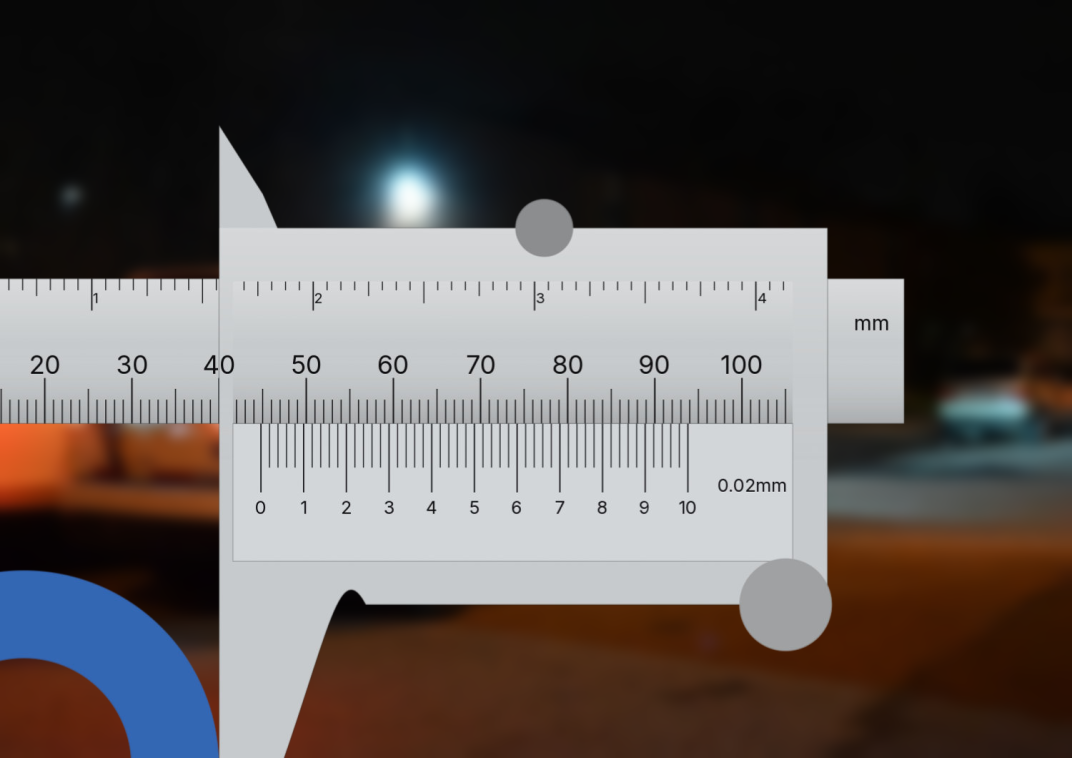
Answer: 44.8 (mm)
